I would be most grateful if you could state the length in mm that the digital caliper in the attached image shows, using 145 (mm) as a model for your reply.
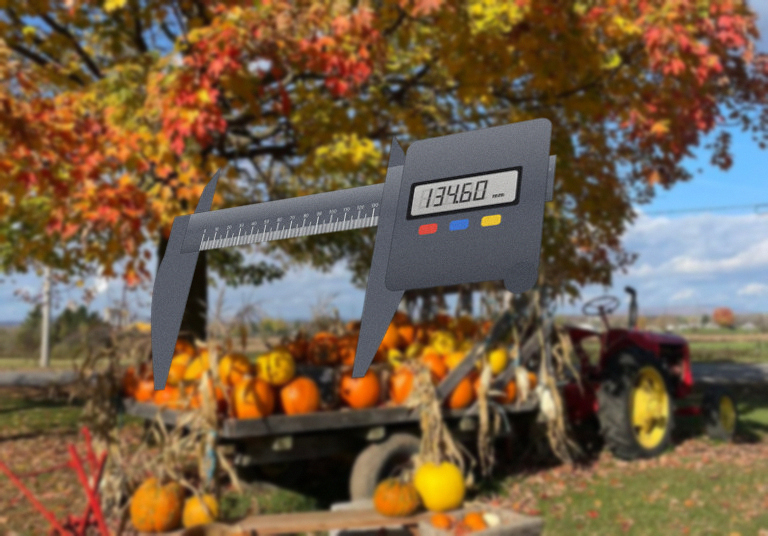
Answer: 134.60 (mm)
